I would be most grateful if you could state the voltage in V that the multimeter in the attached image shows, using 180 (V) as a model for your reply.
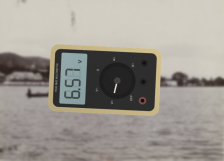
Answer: 6.57 (V)
